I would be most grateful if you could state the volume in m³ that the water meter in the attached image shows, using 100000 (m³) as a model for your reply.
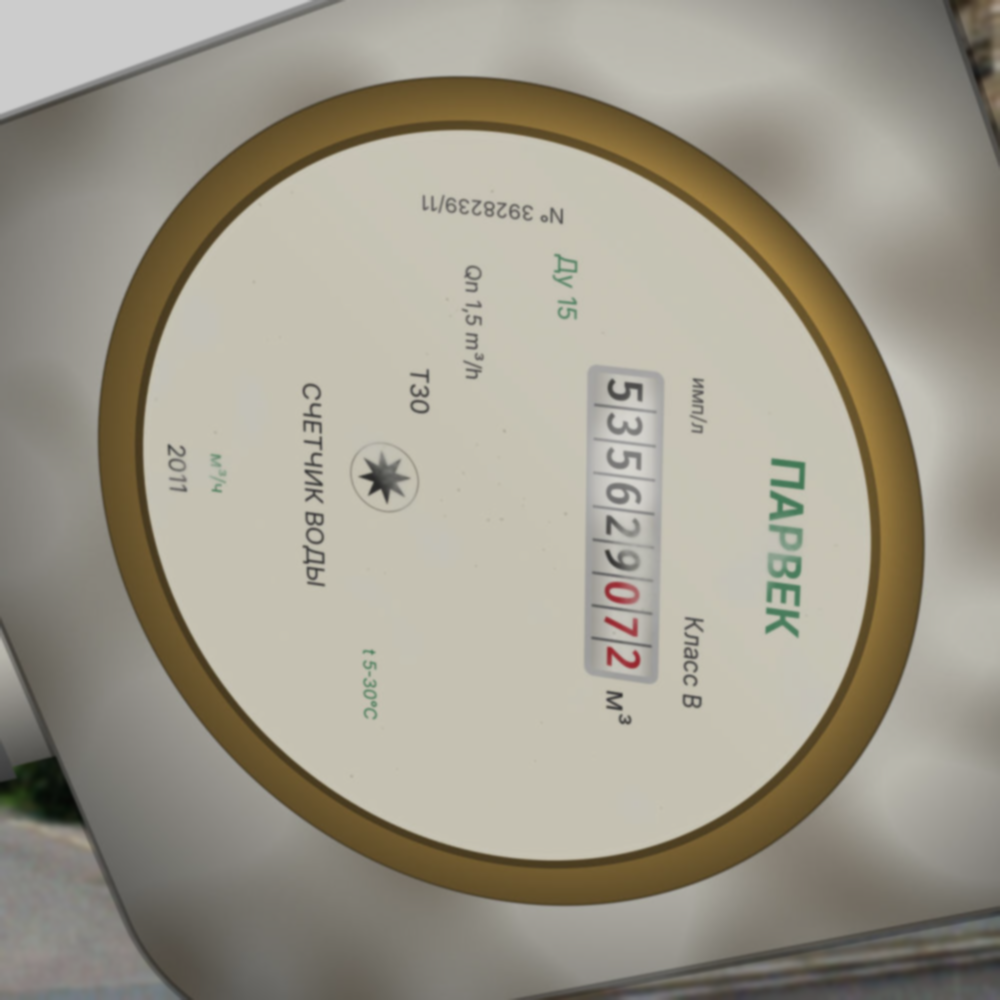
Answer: 535629.072 (m³)
